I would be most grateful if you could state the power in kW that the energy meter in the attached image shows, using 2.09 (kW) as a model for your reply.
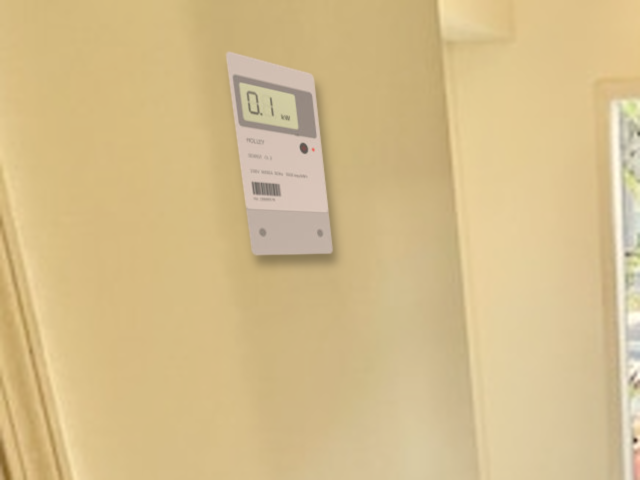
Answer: 0.1 (kW)
